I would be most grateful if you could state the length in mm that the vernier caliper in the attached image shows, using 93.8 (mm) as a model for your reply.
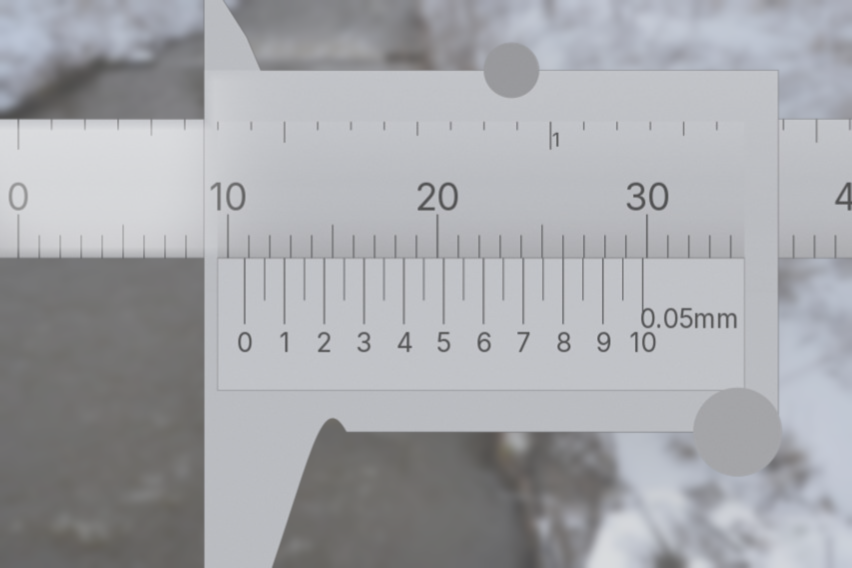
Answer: 10.8 (mm)
